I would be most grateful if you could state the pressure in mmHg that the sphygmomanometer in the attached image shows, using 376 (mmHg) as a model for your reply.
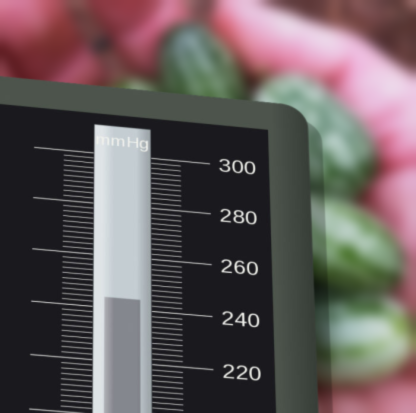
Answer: 244 (mmHg)
